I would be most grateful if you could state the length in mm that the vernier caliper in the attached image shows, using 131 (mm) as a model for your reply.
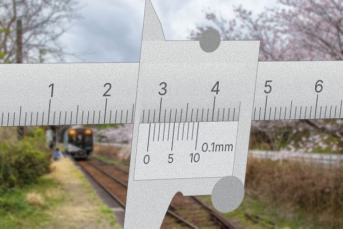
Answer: 28.4 (mm)
